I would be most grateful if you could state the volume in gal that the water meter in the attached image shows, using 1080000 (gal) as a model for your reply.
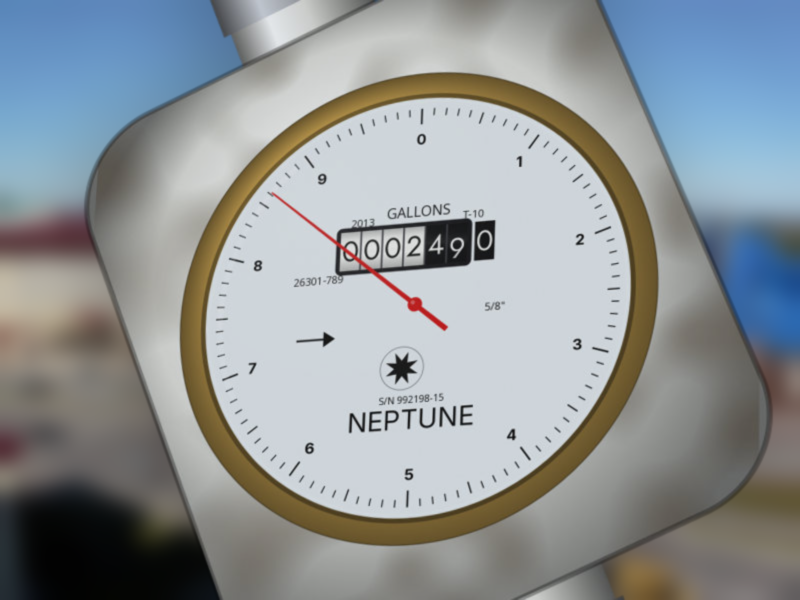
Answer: 2488.6 (gal)
